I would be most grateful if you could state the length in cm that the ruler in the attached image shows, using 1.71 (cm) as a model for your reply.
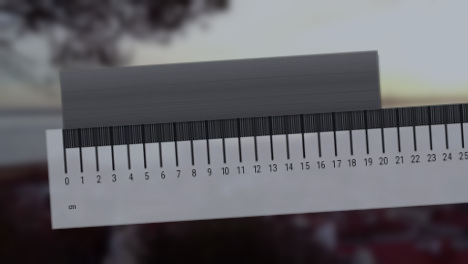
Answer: 20 (cm)
